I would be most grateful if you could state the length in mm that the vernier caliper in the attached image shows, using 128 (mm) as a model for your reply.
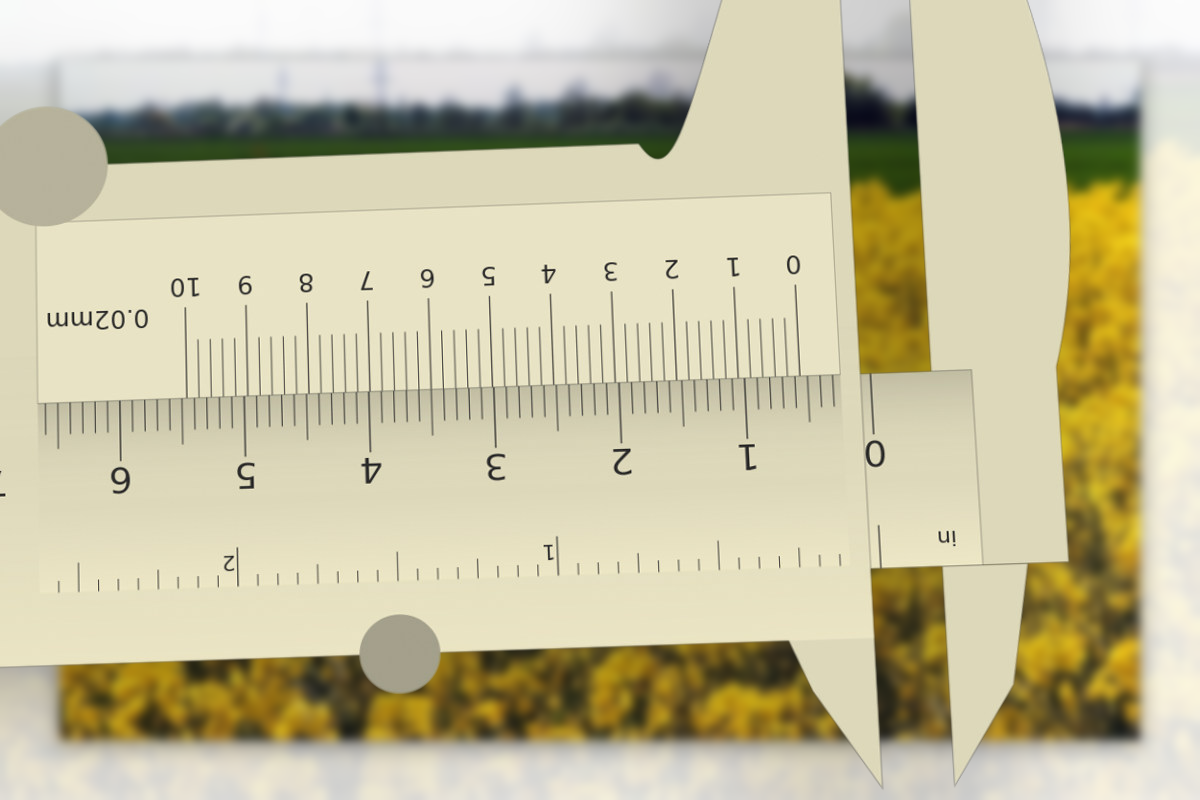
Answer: 5.6 (mm)
